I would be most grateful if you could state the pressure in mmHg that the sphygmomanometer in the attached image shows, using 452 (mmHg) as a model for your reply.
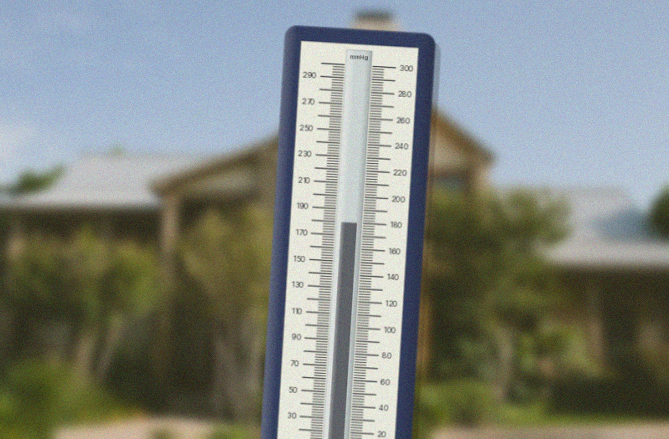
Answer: 180 (mmHg)
